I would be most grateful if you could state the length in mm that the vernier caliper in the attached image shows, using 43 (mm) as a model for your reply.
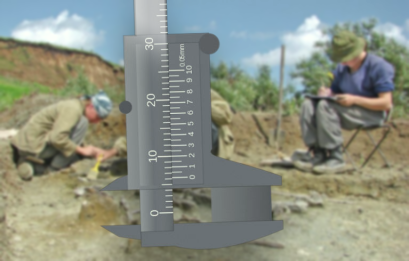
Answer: 6.2 (mm)
